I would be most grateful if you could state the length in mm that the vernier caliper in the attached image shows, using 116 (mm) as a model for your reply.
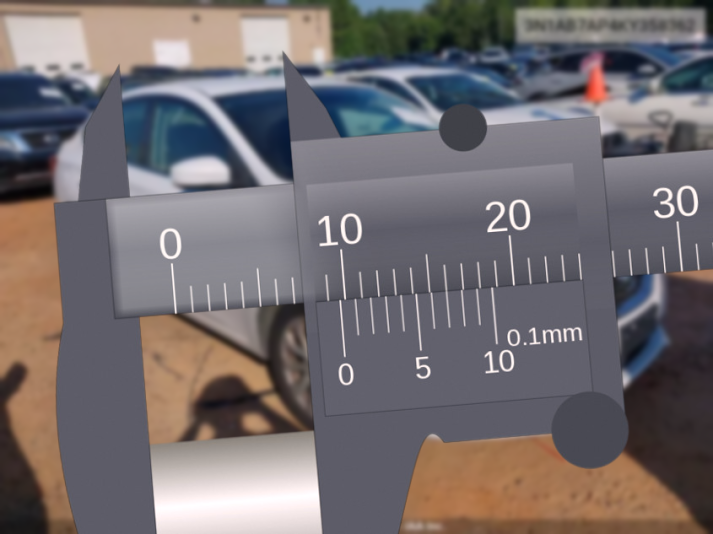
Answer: 9.7 (mm)
